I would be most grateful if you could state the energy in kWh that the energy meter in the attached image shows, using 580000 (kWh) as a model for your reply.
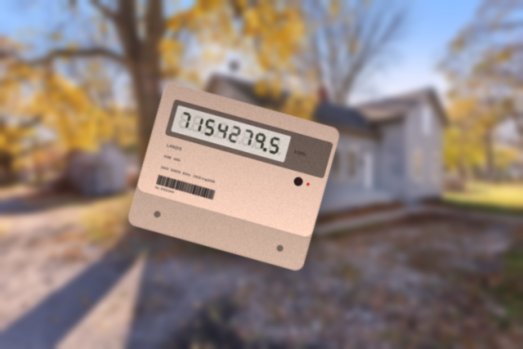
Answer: 7154279.5 (kWh)
